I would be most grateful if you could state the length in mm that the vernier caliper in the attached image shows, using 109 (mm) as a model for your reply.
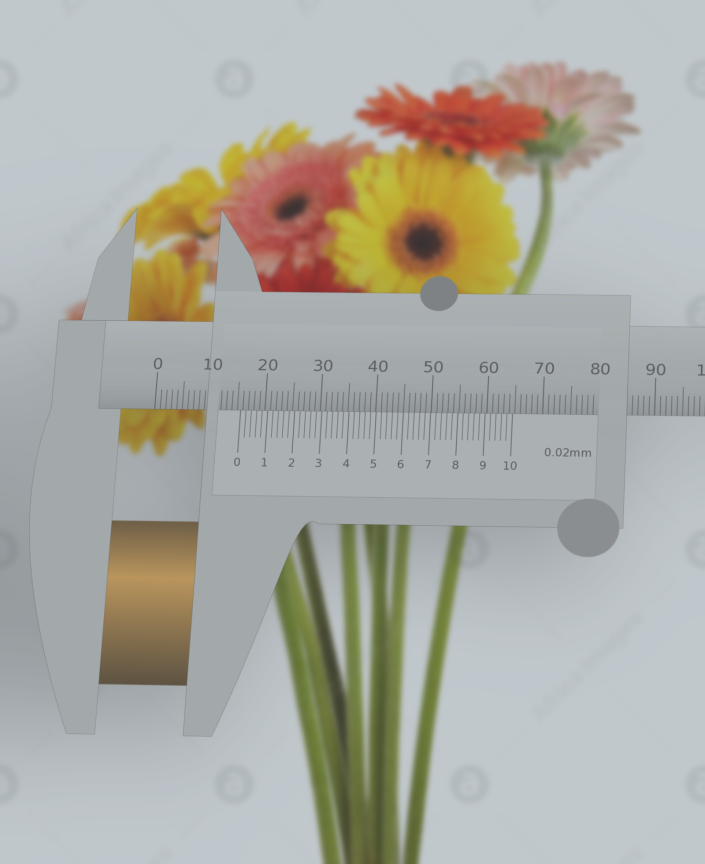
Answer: 15.6 (mm)
